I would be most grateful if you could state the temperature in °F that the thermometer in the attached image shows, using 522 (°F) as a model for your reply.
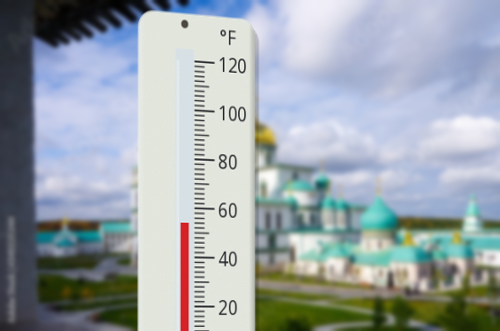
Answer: 54 (°F)
